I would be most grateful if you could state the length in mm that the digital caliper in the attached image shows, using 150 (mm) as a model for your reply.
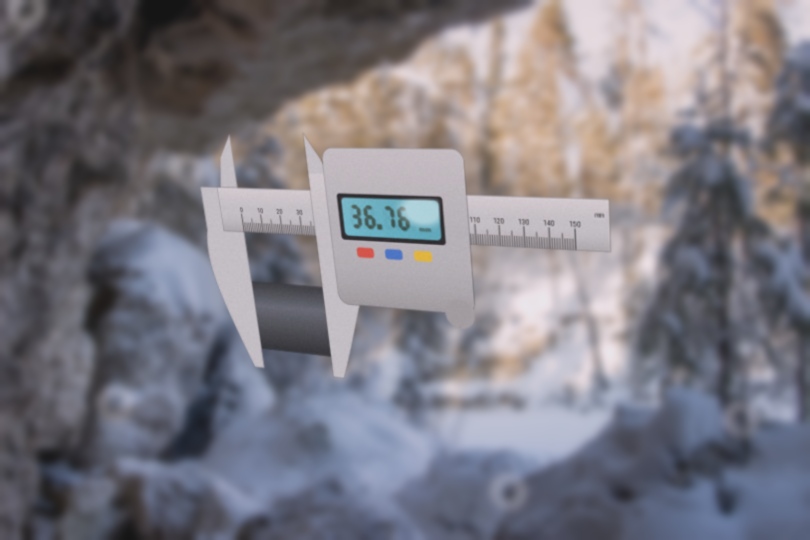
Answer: 36.76 (mm)
